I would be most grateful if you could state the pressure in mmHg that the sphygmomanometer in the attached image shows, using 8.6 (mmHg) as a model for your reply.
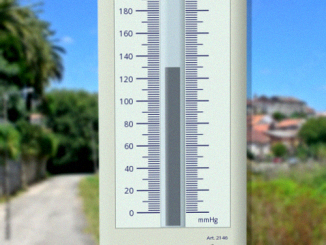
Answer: 130 (mmHg)
